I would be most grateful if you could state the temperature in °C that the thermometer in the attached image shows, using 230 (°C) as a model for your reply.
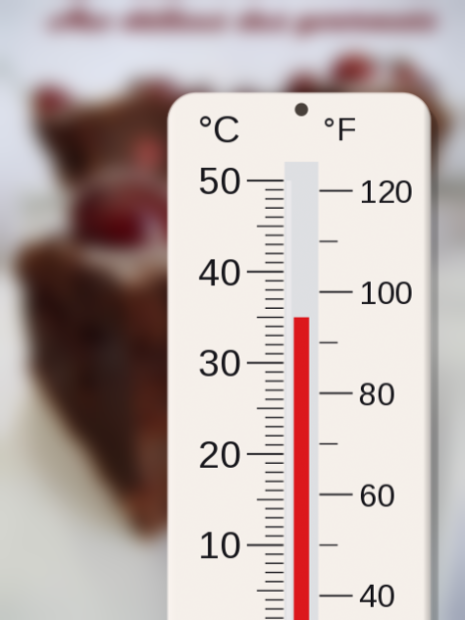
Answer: 35 (°C)
